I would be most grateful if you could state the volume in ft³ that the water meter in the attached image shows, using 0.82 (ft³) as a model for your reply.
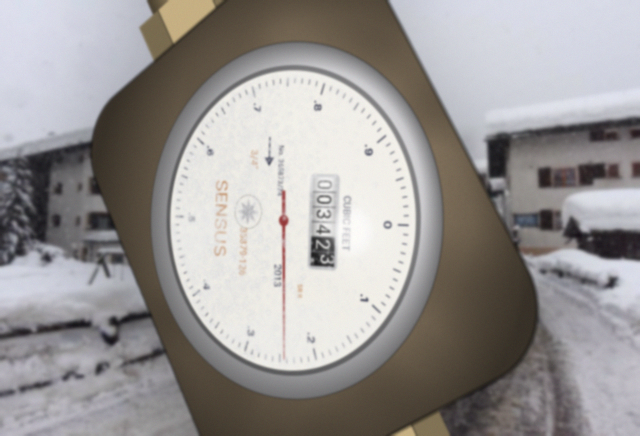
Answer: 3423.24 (ft³)
